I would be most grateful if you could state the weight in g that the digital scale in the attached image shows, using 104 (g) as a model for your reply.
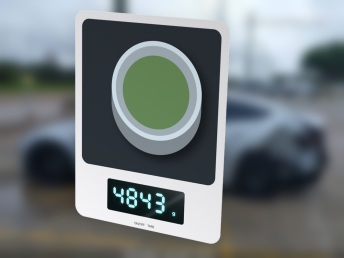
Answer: 4843 (g)
